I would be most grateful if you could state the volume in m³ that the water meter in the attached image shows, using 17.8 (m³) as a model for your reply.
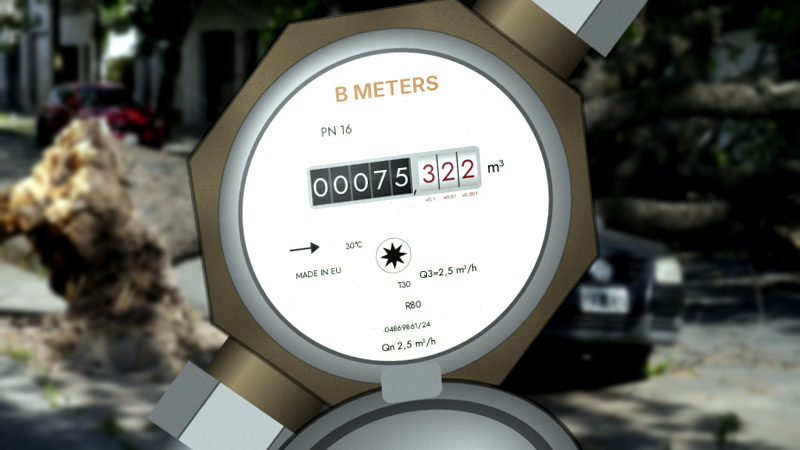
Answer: 75.322 (m³)
